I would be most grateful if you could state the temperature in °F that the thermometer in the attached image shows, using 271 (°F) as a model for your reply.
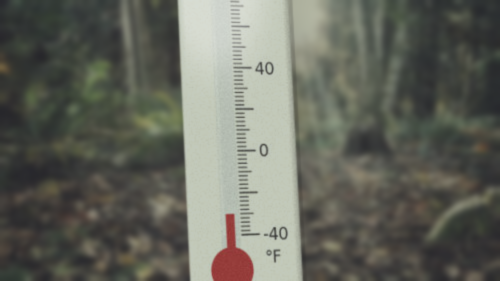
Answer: -30 (°F)
